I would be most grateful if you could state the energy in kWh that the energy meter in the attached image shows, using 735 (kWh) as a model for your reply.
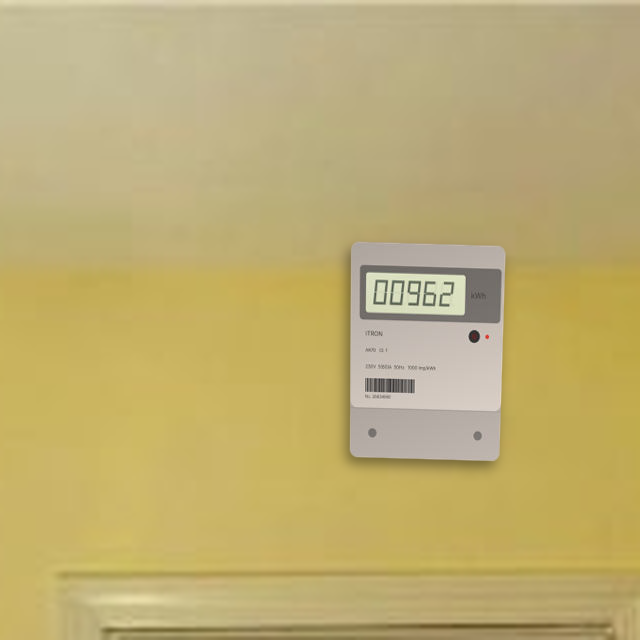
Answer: 962 (kWh)
